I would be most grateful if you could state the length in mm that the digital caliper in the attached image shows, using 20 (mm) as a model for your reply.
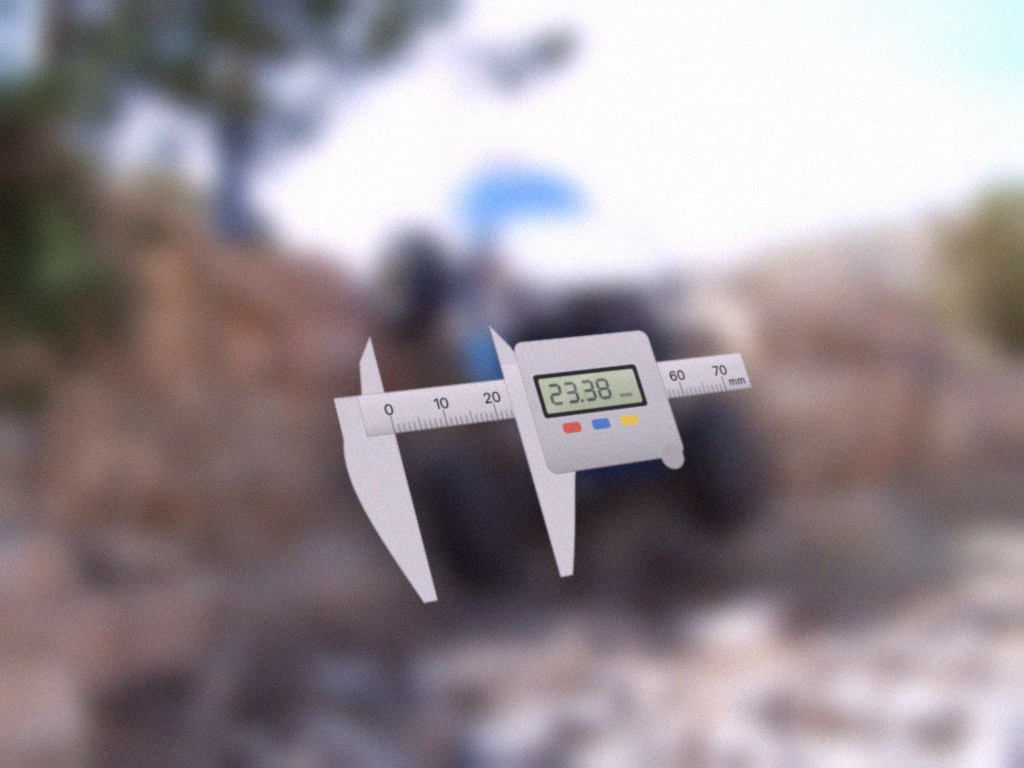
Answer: 23.38 (mm)
